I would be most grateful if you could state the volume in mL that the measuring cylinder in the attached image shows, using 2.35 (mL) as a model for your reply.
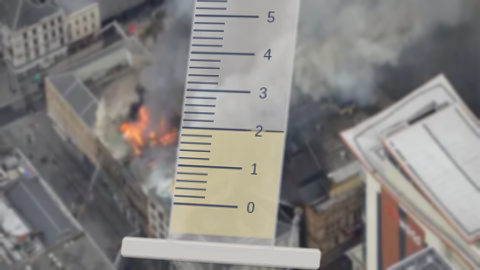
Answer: 2 (mL)
